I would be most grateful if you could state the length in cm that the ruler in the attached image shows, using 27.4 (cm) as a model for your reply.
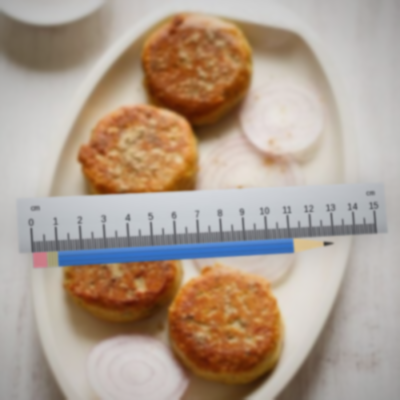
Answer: 13 (cm)
